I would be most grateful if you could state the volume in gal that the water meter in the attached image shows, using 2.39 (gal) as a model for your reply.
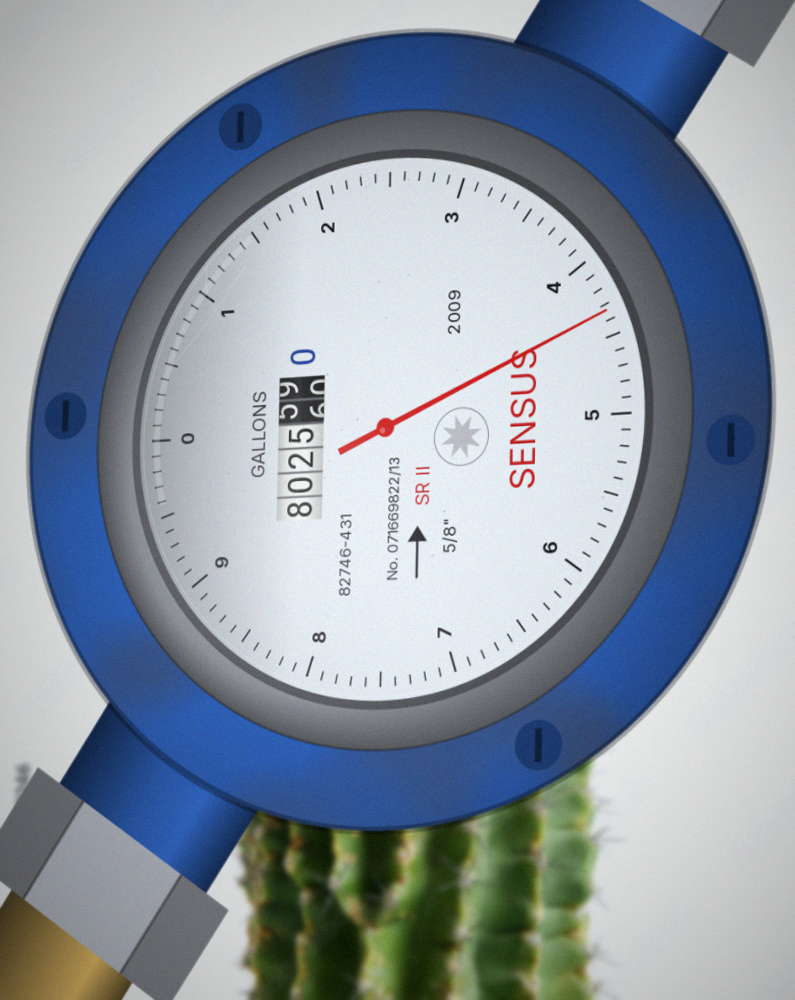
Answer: 8025594.3 (gal)
